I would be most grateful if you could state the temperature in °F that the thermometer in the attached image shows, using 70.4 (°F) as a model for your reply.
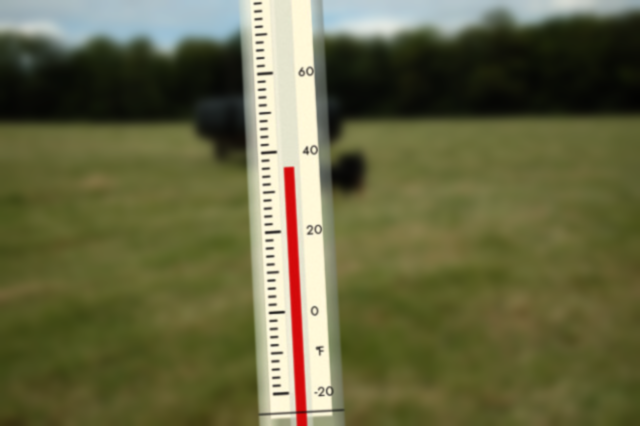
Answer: 36 (°F)
